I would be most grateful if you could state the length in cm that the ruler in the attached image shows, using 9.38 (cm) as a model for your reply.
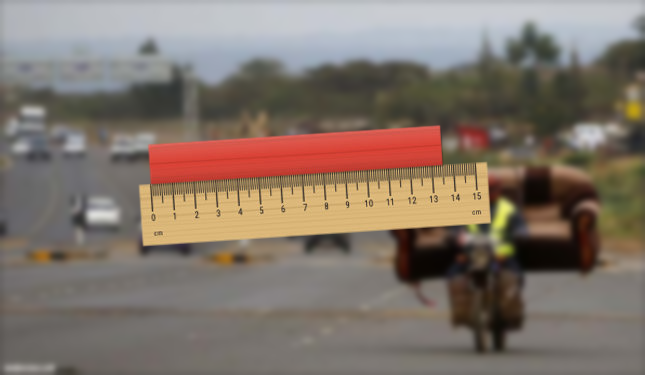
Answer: 13.5 (cm)
